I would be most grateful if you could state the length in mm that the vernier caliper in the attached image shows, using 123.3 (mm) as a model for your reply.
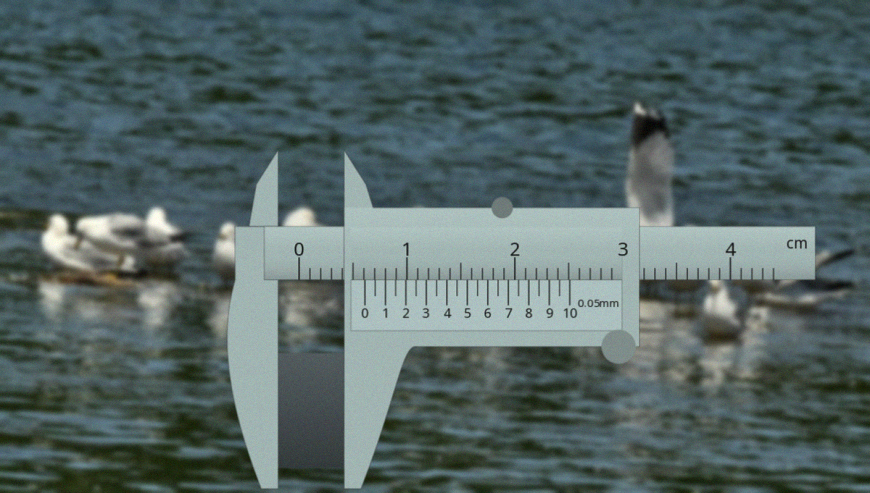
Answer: 6.1 (mm)
